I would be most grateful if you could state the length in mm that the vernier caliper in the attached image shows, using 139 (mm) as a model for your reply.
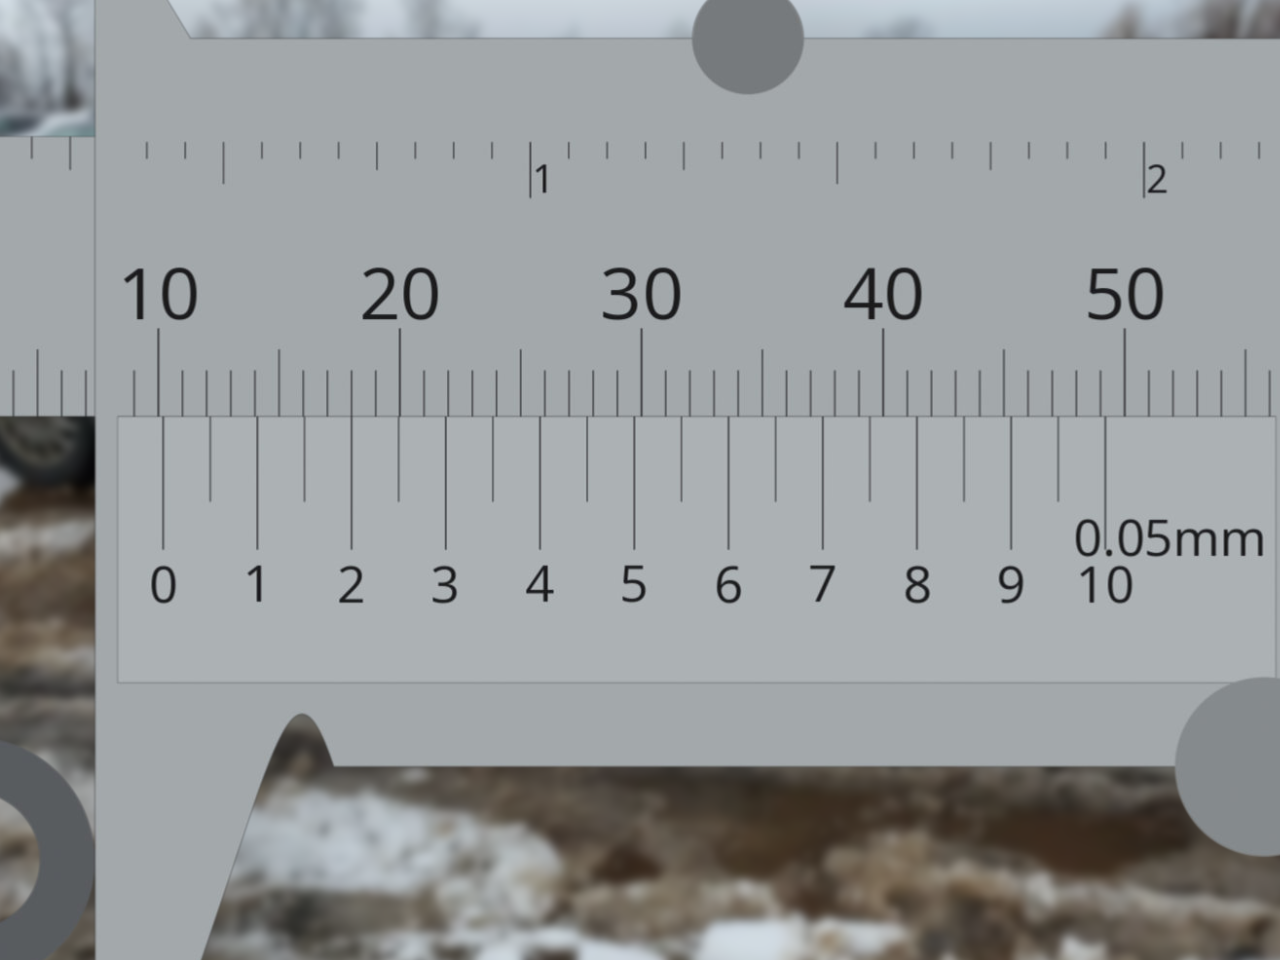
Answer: 10.2 (mm)
